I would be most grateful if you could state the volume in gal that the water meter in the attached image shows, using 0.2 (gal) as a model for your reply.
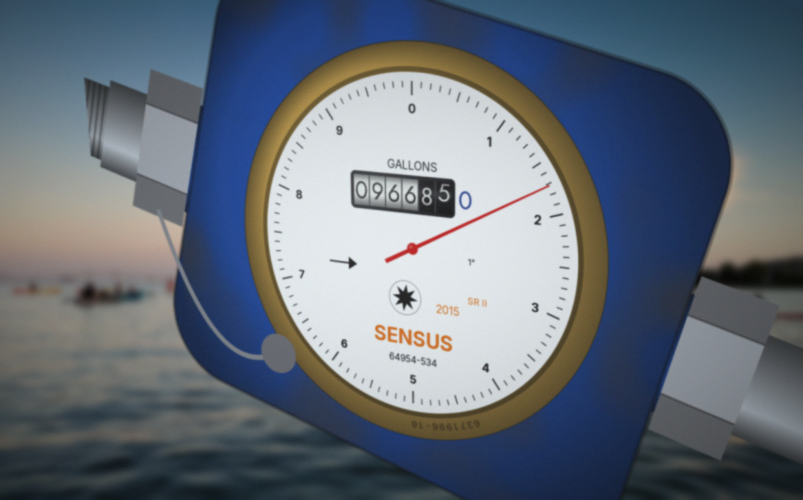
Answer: 966851.7 (gal)
